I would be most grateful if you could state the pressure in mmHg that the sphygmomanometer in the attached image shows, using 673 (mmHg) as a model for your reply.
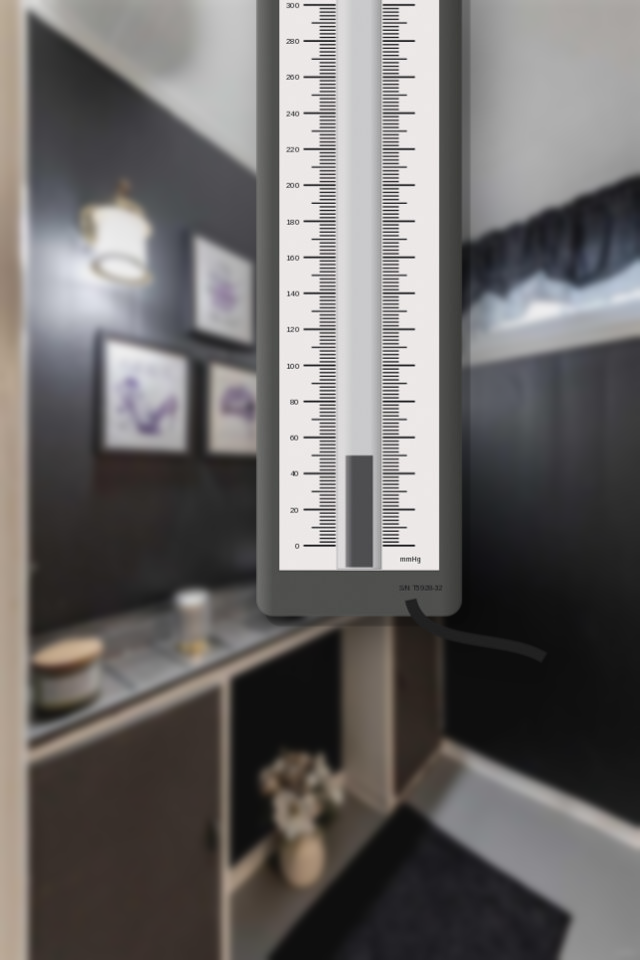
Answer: 50 (mmHg)
